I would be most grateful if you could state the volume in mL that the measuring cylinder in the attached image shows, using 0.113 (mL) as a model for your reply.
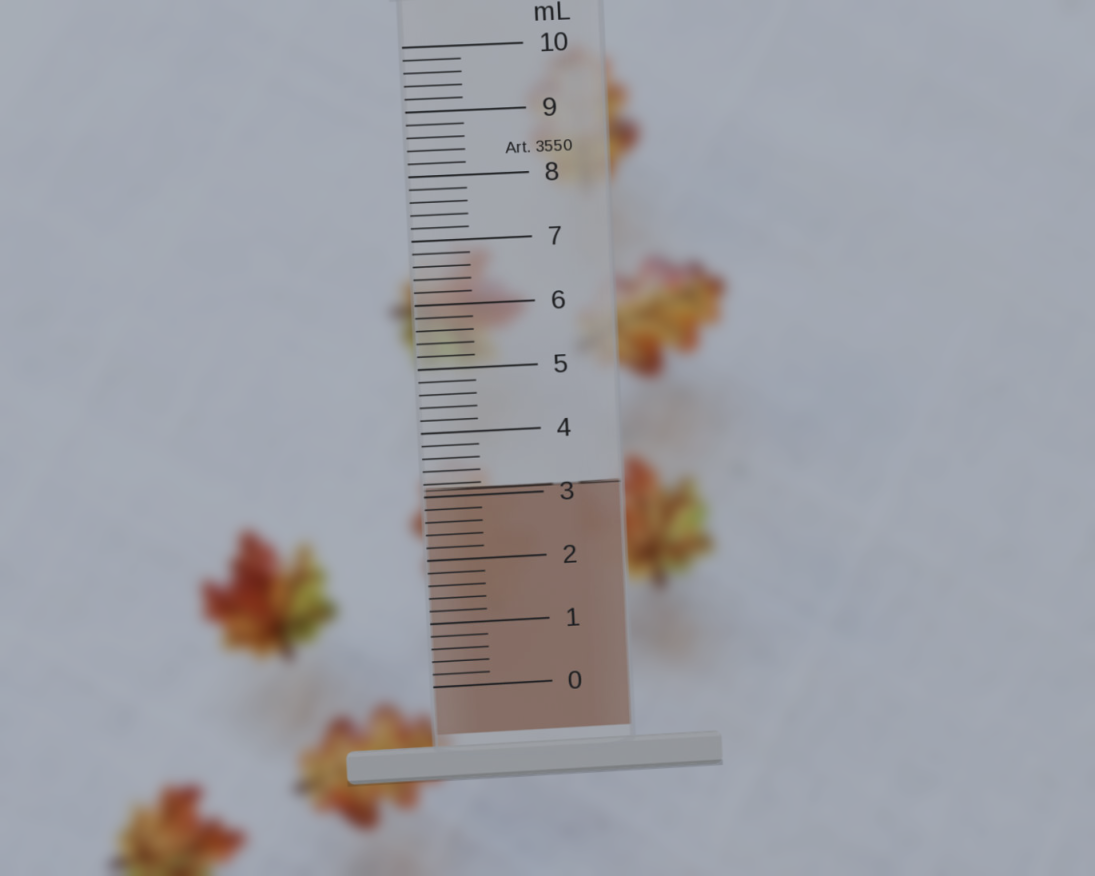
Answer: 3.1 (mL)
